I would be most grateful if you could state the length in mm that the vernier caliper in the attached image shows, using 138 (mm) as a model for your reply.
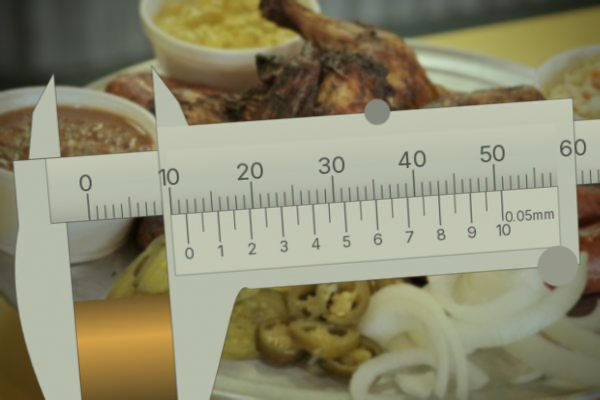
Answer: 11.8 (mm)
